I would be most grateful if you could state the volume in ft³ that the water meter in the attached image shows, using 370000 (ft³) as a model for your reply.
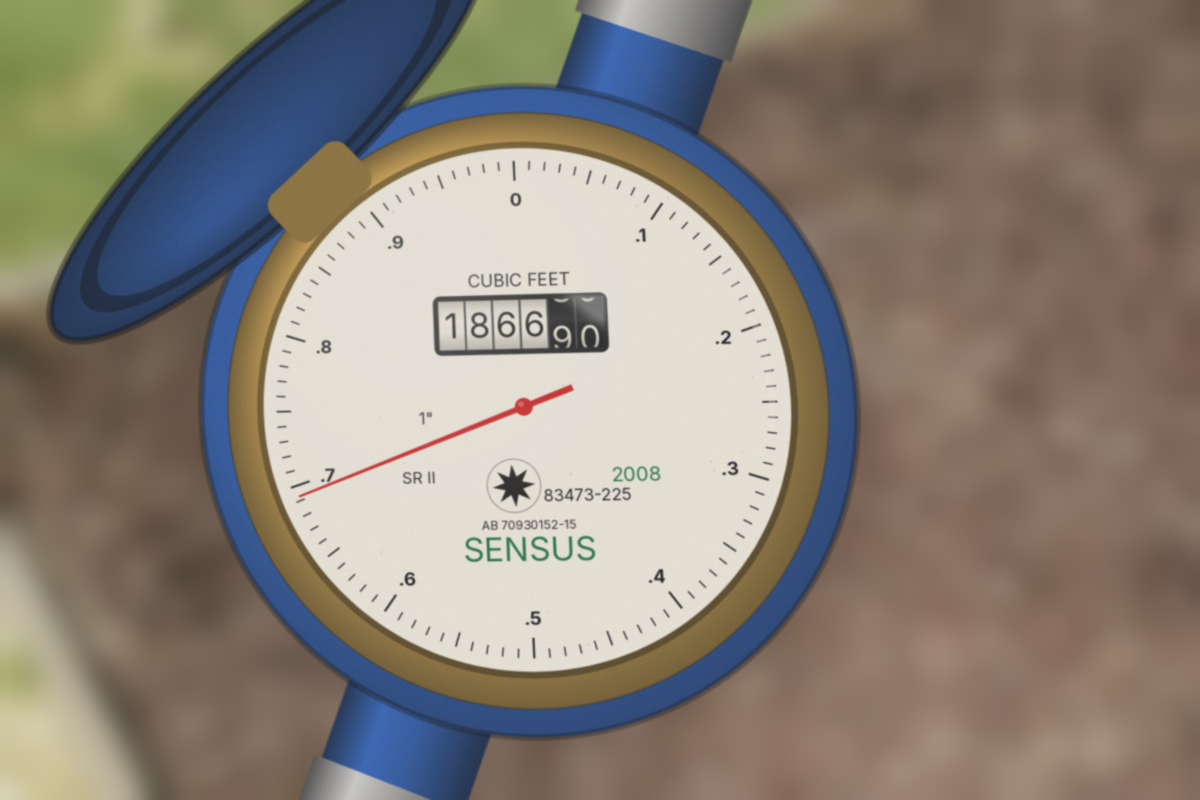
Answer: 186689.69 (ft³)
